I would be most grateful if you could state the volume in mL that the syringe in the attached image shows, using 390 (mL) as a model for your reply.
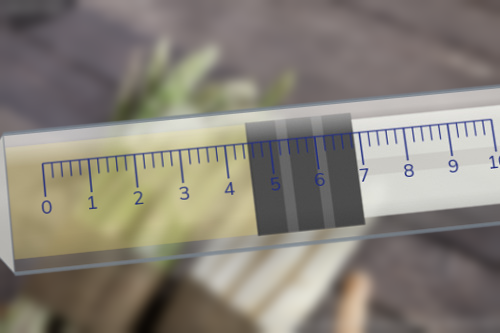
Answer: 4.5 (mL)
